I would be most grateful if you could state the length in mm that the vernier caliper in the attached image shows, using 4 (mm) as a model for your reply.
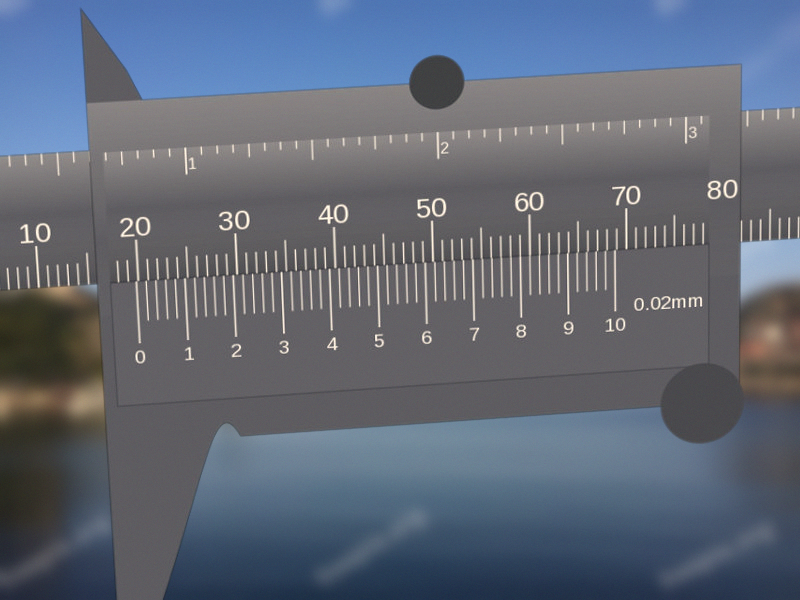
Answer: 19.8 (mm)
